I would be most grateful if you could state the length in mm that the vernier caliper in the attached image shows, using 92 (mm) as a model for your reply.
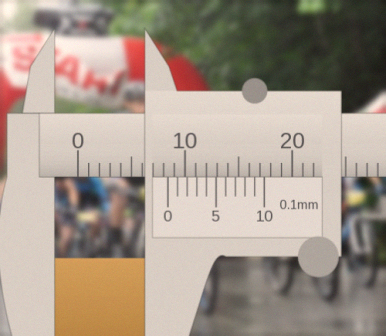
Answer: 8.4 (mm)
